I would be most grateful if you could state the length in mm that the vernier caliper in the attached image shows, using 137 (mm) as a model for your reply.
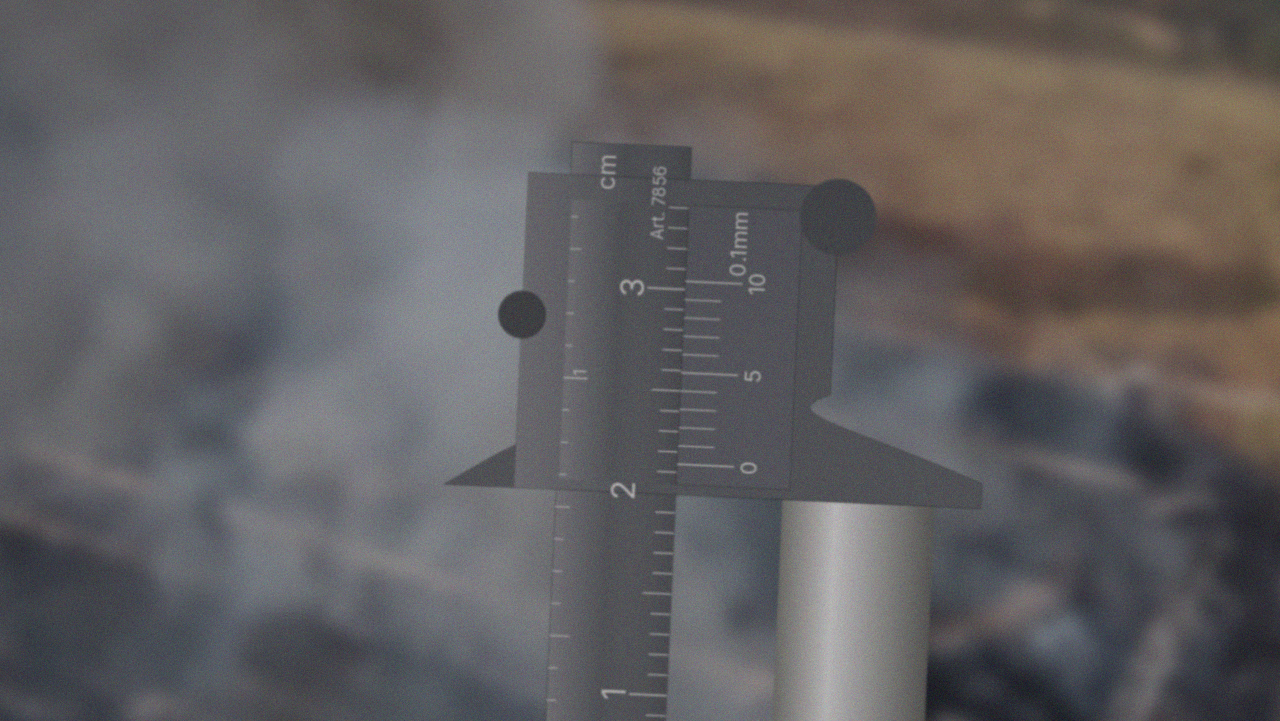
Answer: 21.4 (mm)
